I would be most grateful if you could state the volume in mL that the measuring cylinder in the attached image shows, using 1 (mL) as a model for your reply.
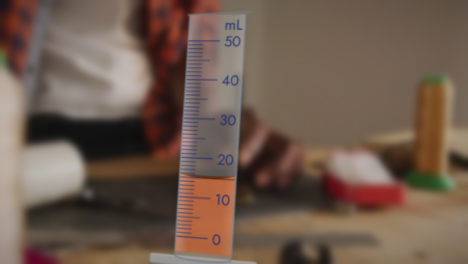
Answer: 15 (mL)
